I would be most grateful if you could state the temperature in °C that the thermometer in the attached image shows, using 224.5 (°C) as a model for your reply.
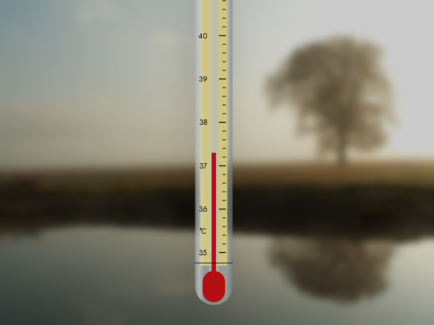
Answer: 37.3 (°C)
